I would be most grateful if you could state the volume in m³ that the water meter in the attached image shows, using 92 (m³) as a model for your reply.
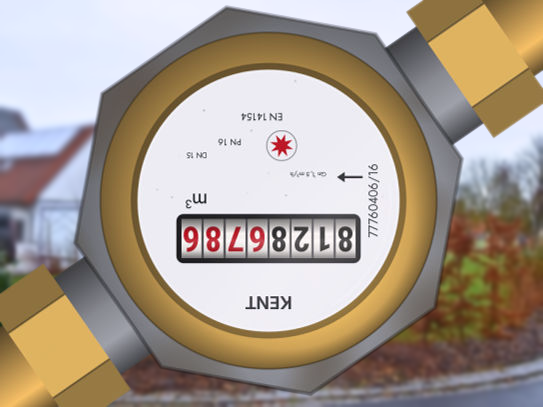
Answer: 8128.6786 (m³)
